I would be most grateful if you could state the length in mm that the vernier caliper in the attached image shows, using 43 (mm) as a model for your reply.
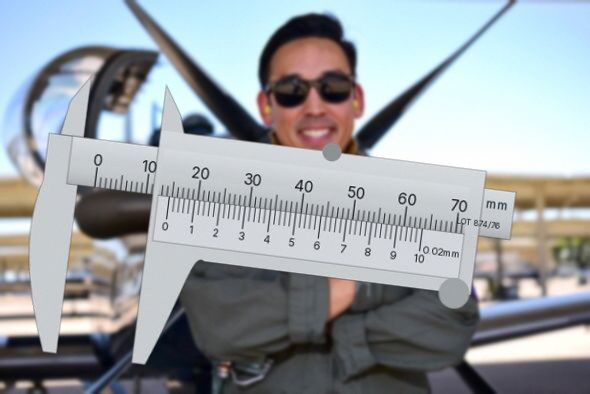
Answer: 14.5 (mm)
